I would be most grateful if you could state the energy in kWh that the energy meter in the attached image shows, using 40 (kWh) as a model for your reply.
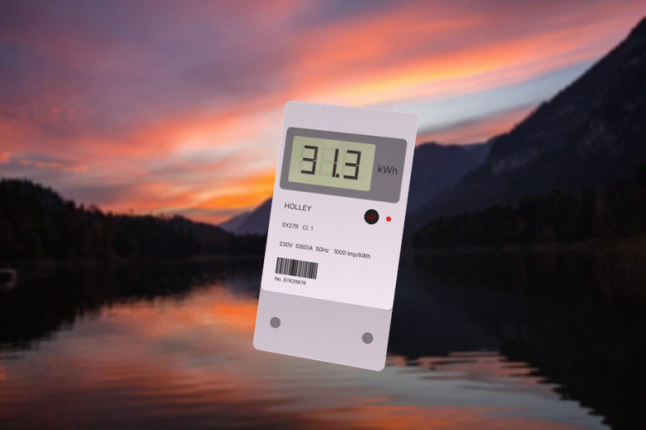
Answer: 31.3 (kWh)
